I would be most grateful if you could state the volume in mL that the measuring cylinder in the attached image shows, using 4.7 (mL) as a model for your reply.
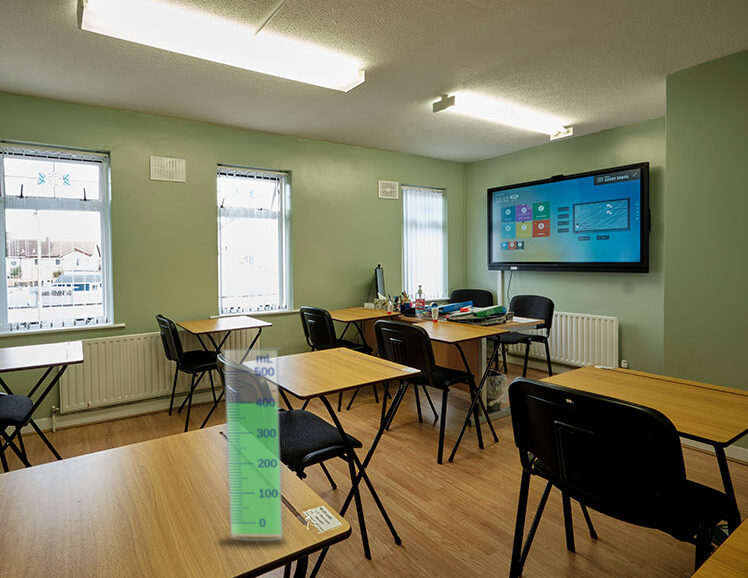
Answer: 400 (mL)
